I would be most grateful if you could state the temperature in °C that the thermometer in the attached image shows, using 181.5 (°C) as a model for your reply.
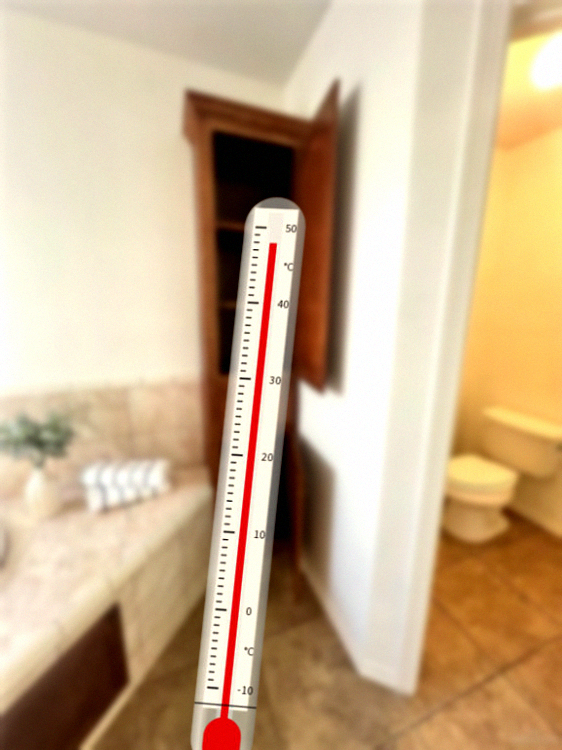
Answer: 48 (°C)
